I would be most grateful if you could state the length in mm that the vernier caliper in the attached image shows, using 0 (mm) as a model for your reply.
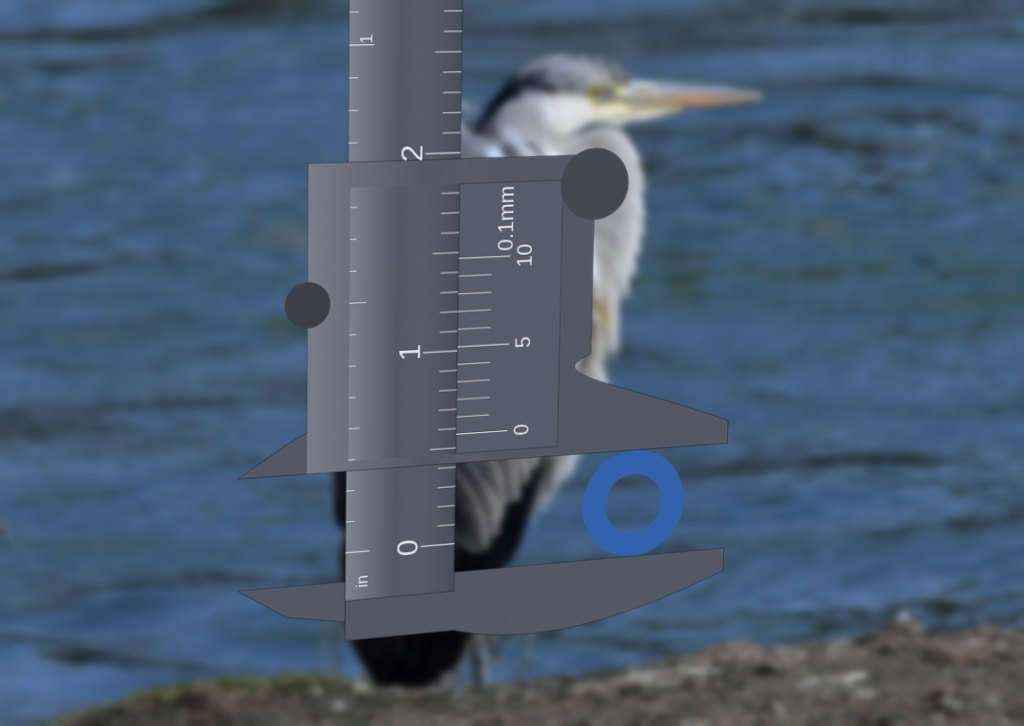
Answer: 5.7 (mm)
